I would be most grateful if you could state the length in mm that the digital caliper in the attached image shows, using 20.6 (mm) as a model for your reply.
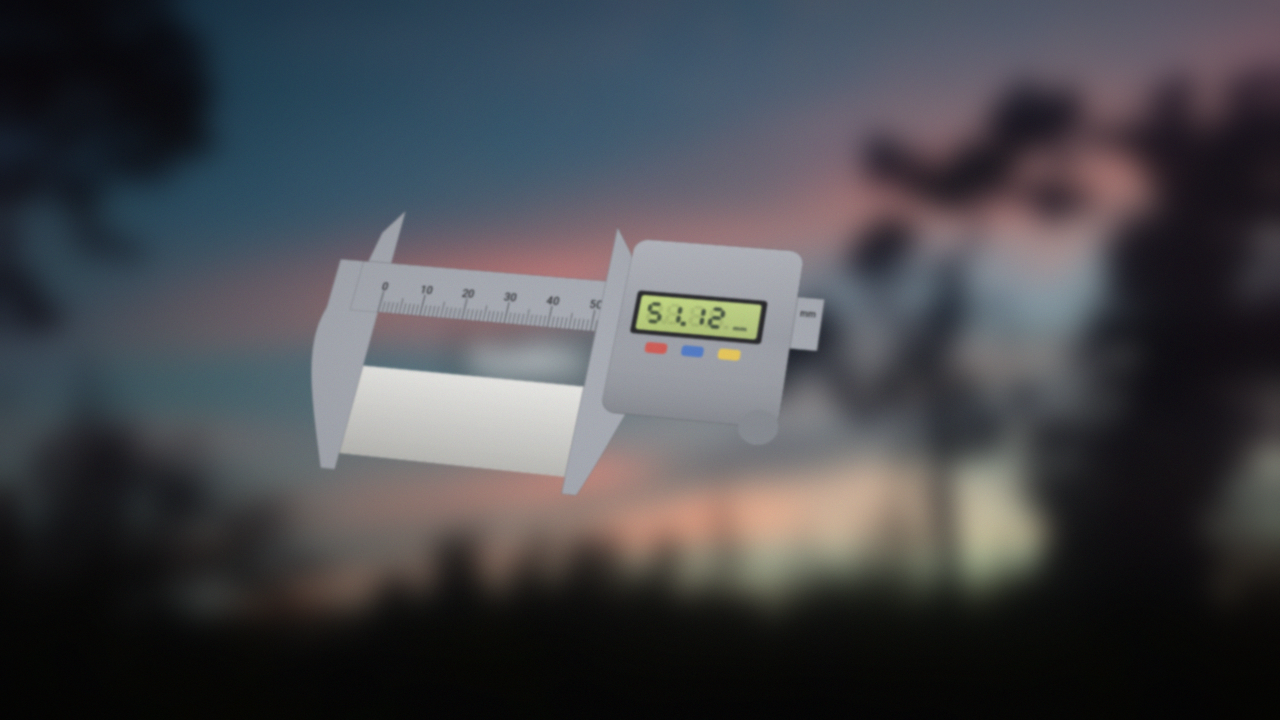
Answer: 51.12 (mm)
